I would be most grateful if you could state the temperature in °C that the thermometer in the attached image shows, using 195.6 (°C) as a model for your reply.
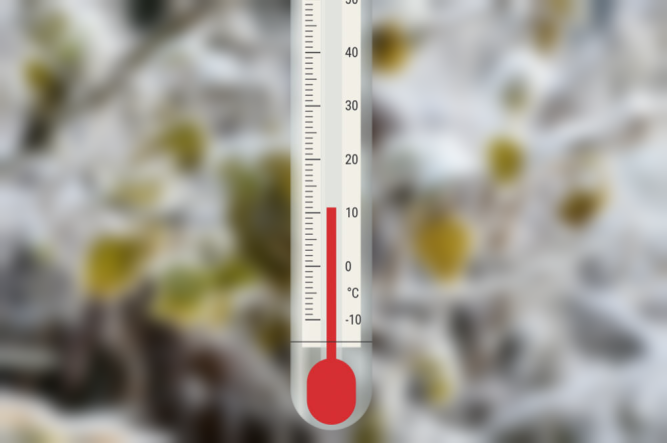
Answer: 11 (°C)
